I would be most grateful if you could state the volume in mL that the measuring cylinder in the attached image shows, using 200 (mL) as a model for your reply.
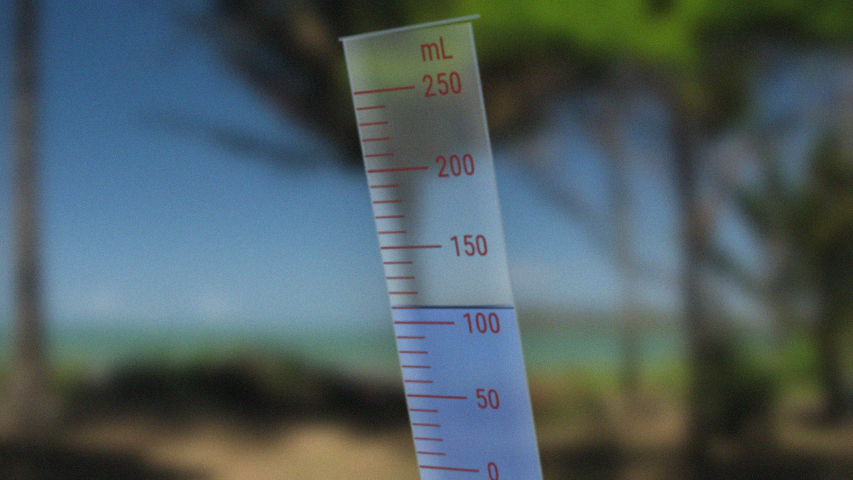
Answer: 110 (mL)
